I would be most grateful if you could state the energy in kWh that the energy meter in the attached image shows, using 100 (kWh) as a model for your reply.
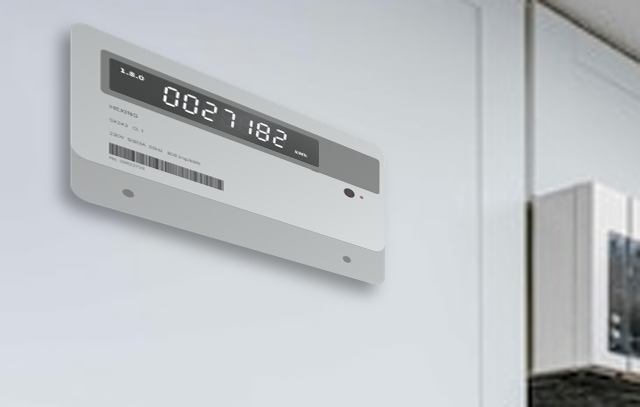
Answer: 27182 (kWh)
